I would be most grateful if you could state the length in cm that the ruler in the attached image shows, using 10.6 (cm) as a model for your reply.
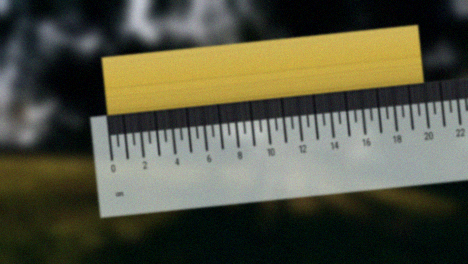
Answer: 20 (cm)
